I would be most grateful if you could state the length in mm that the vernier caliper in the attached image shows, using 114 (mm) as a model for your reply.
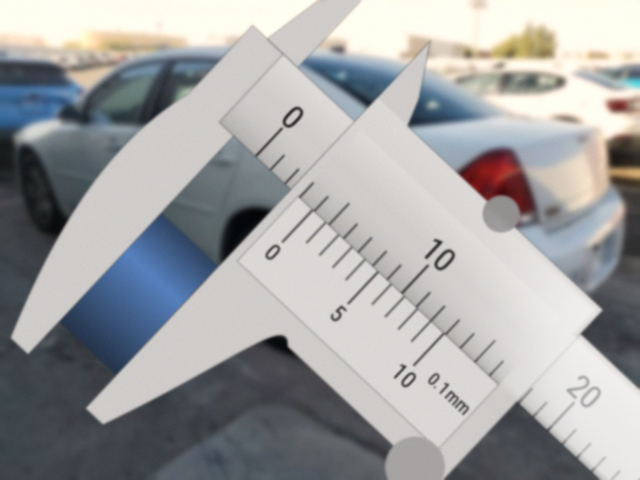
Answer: 3.9 (mm)
